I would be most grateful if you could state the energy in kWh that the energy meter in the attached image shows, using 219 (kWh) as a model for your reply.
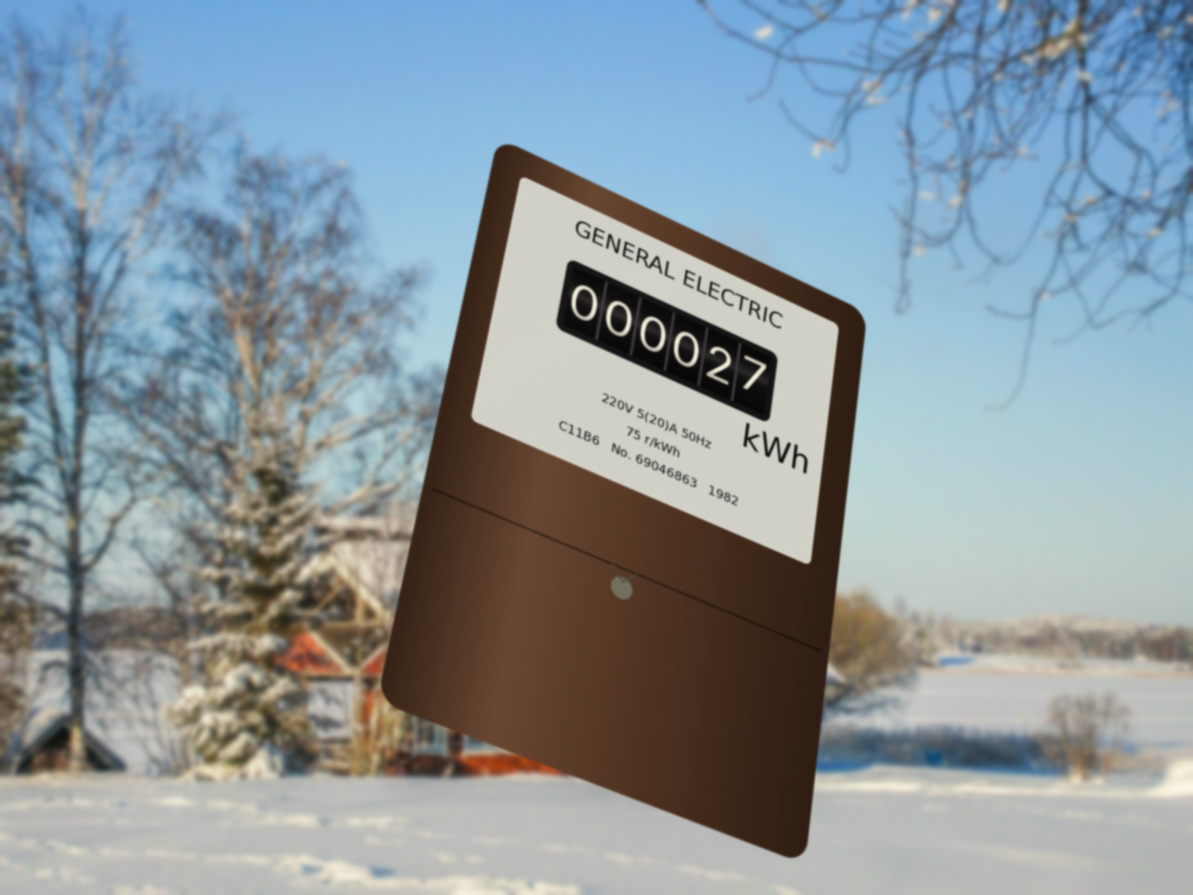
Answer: 27 (kWh)
